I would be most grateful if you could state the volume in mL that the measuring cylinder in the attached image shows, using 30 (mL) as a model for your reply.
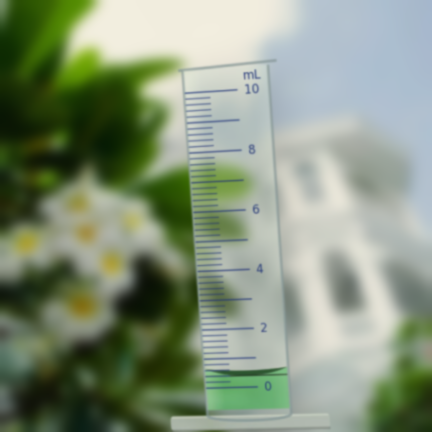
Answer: 0.4 (mL)
